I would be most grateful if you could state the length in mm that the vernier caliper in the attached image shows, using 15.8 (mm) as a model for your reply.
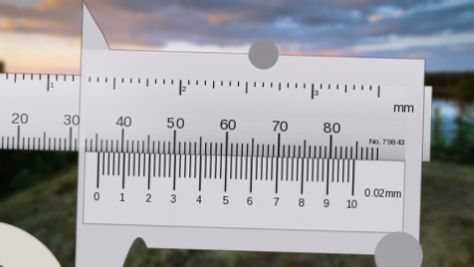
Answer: 35.5 (mm)
